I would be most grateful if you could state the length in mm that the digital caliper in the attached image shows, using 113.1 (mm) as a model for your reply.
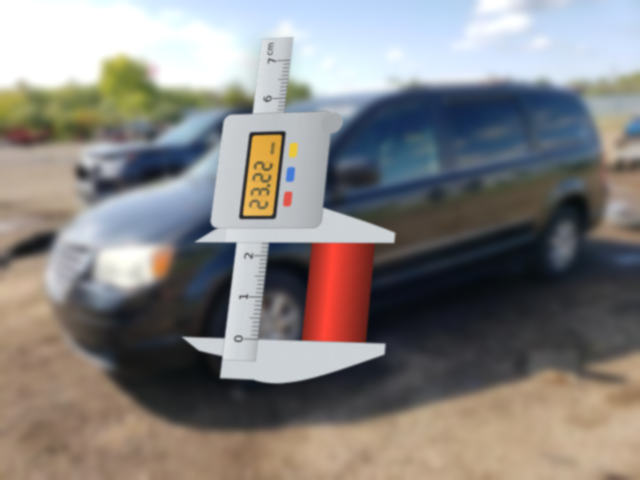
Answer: 23.22 (mm)
